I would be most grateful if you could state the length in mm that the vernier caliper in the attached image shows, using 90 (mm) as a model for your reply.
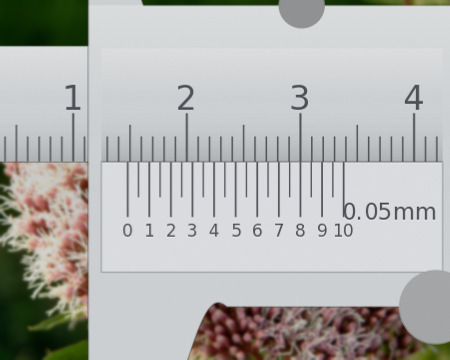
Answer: 14.8 (mm)
